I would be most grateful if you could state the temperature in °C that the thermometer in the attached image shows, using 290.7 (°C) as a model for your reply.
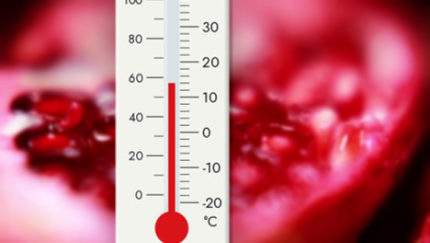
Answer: 14 (°C)
